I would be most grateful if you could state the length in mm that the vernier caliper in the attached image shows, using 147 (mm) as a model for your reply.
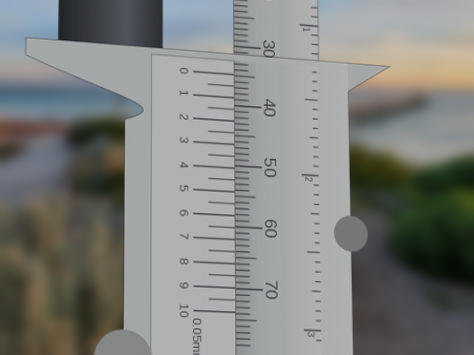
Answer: 34.8 (mm)
